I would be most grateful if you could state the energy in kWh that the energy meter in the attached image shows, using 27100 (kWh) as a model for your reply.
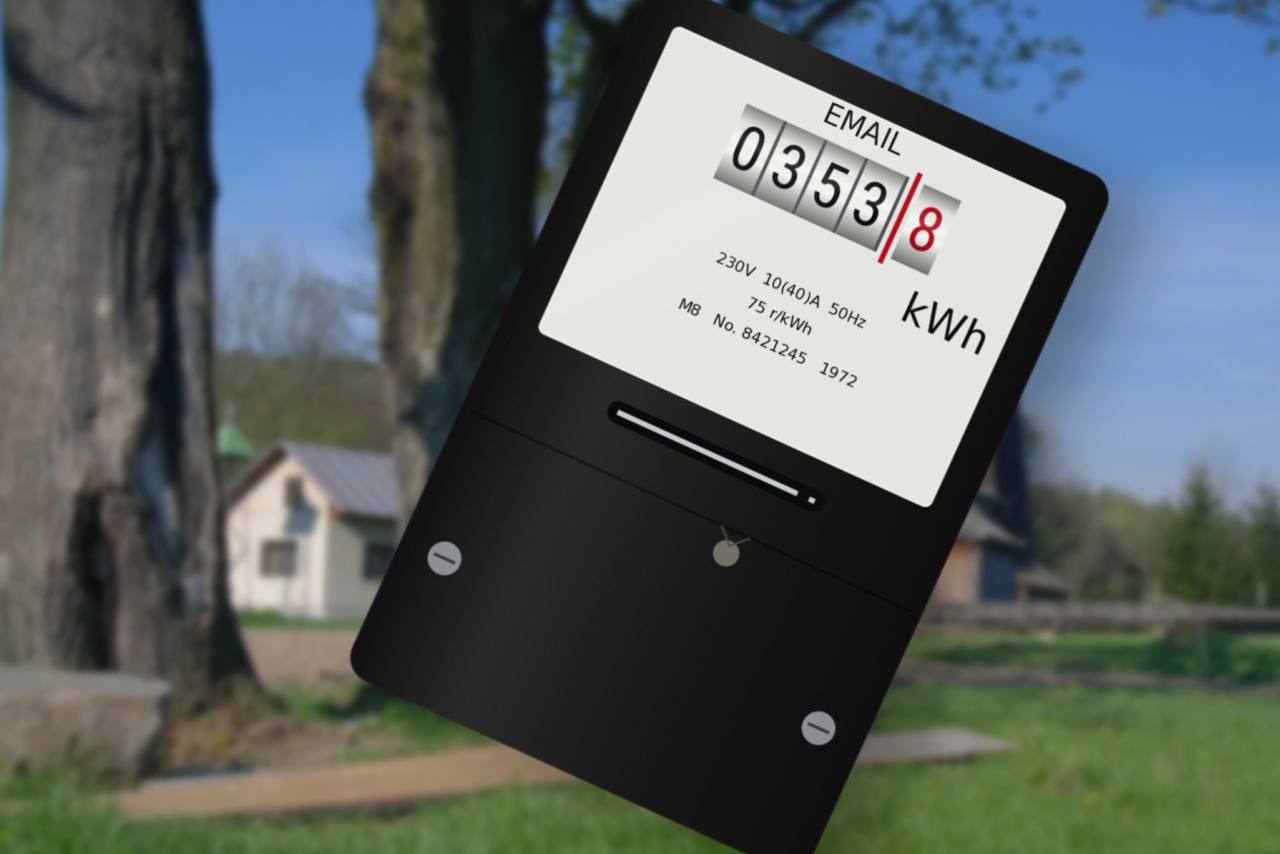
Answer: 353.8 (kWh)
